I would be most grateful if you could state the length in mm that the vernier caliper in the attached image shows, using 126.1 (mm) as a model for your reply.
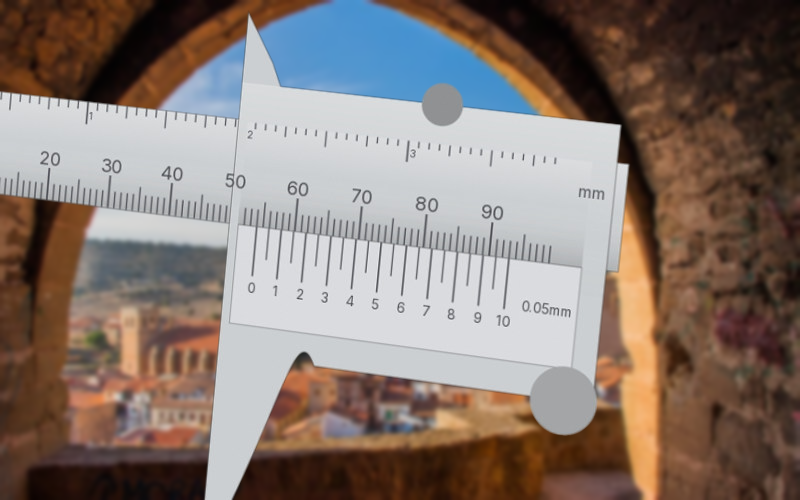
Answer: 54.0 (mm)
